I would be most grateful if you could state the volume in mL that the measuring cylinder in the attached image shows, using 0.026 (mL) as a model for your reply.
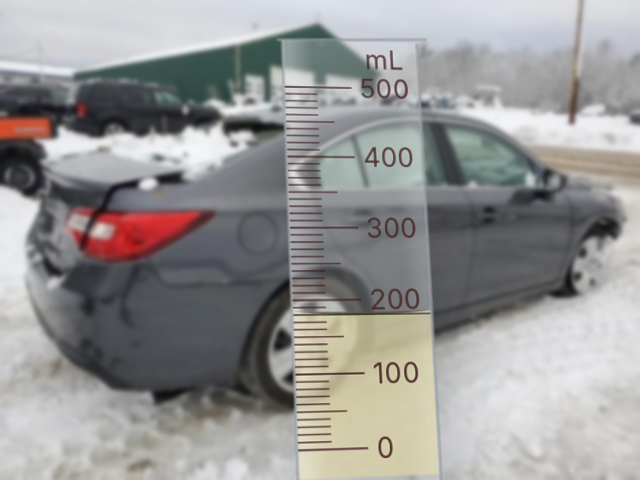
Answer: 180 (mL)
